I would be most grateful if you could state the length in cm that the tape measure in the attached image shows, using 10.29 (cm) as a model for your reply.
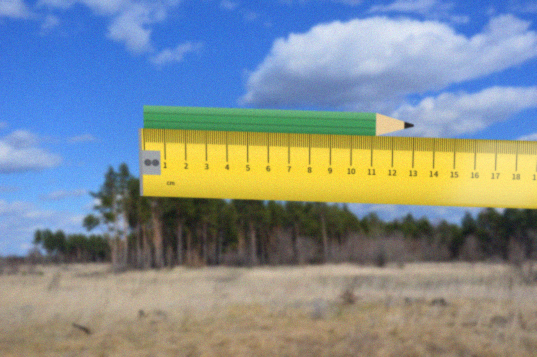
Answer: 13 (cm)
